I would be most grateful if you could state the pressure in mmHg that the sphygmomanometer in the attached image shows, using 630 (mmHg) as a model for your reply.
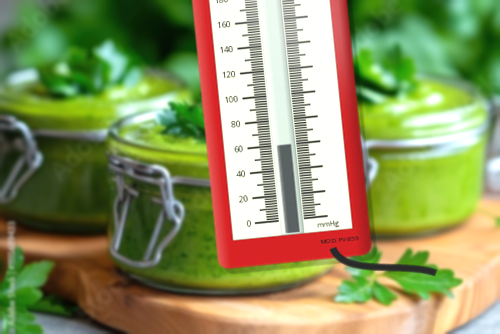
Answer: 60 (mmHg)
